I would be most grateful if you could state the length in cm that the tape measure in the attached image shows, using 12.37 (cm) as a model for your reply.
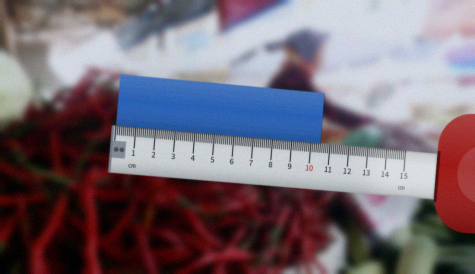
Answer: 10.5 (cm)
